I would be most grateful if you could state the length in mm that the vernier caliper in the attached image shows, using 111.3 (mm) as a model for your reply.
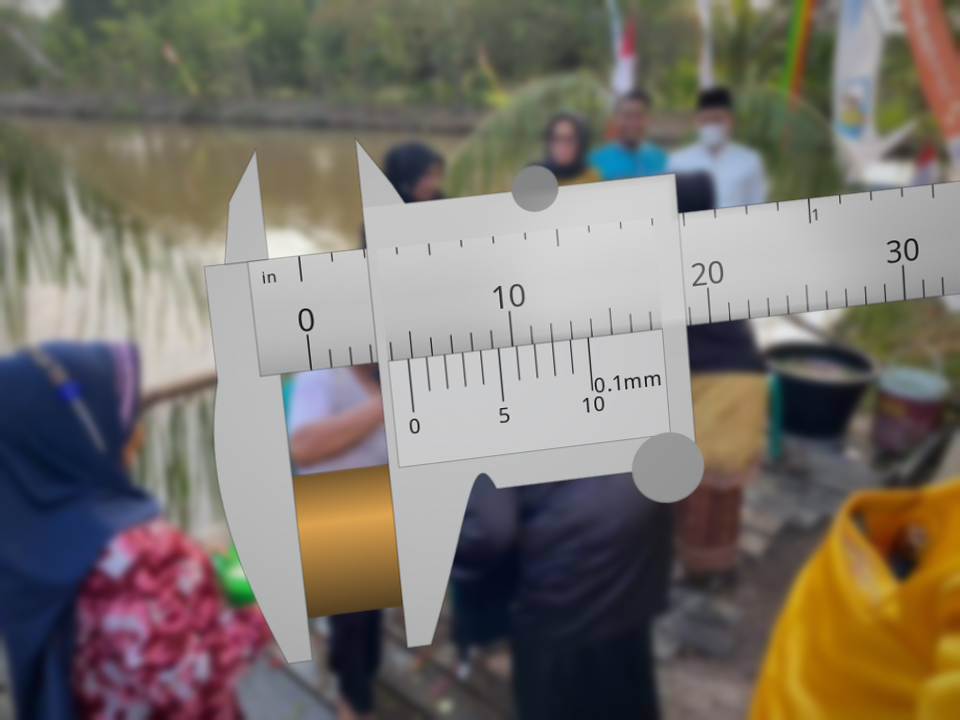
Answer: 4.8 (mm)
